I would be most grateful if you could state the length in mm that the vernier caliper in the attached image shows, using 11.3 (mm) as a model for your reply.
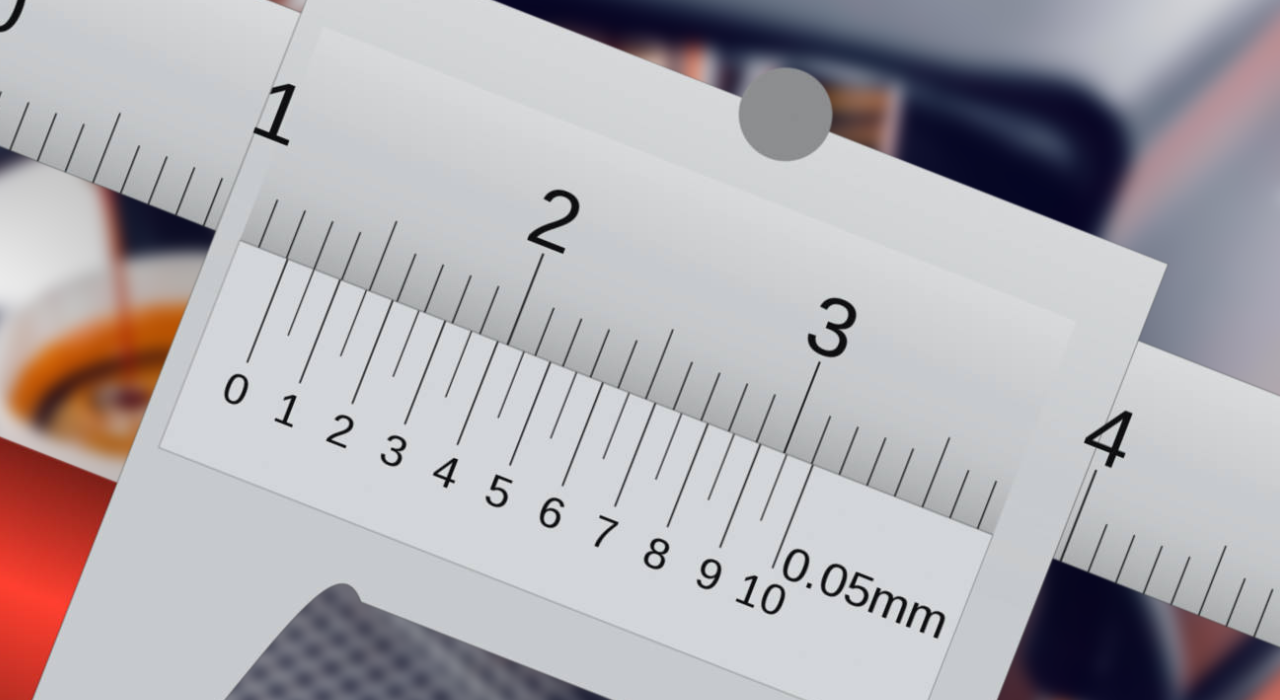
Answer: 12.05 (mm)
